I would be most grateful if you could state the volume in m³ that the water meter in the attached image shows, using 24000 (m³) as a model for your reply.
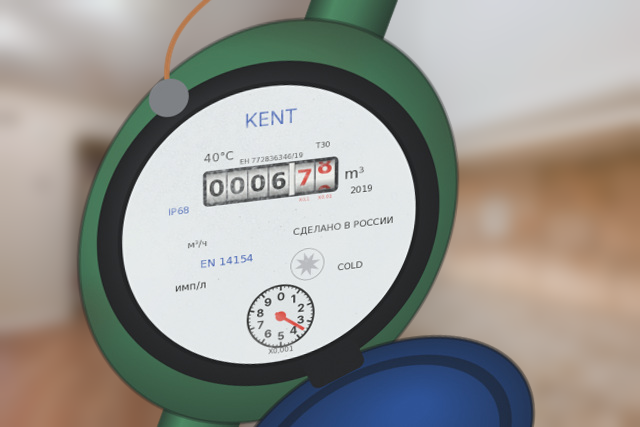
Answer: 6.783 (m³)
